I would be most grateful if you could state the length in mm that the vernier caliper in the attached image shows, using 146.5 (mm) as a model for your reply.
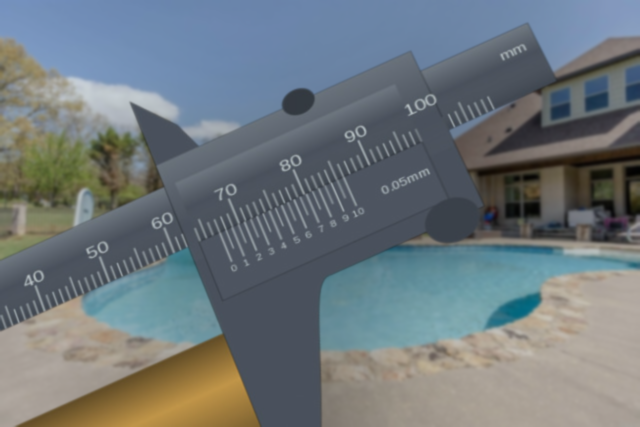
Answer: 67.0 (mm)
